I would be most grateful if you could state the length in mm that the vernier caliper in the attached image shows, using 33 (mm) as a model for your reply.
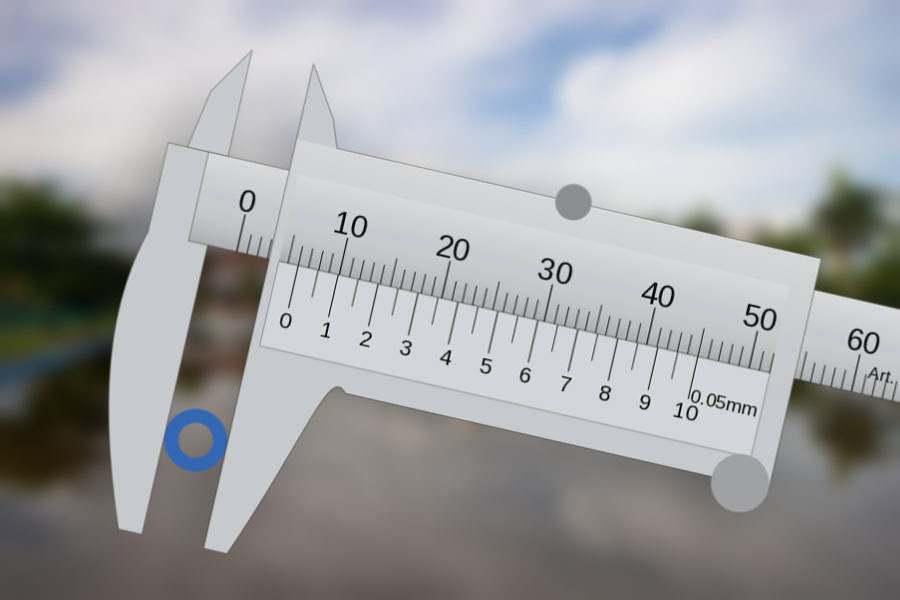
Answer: 6.0 (mm)
